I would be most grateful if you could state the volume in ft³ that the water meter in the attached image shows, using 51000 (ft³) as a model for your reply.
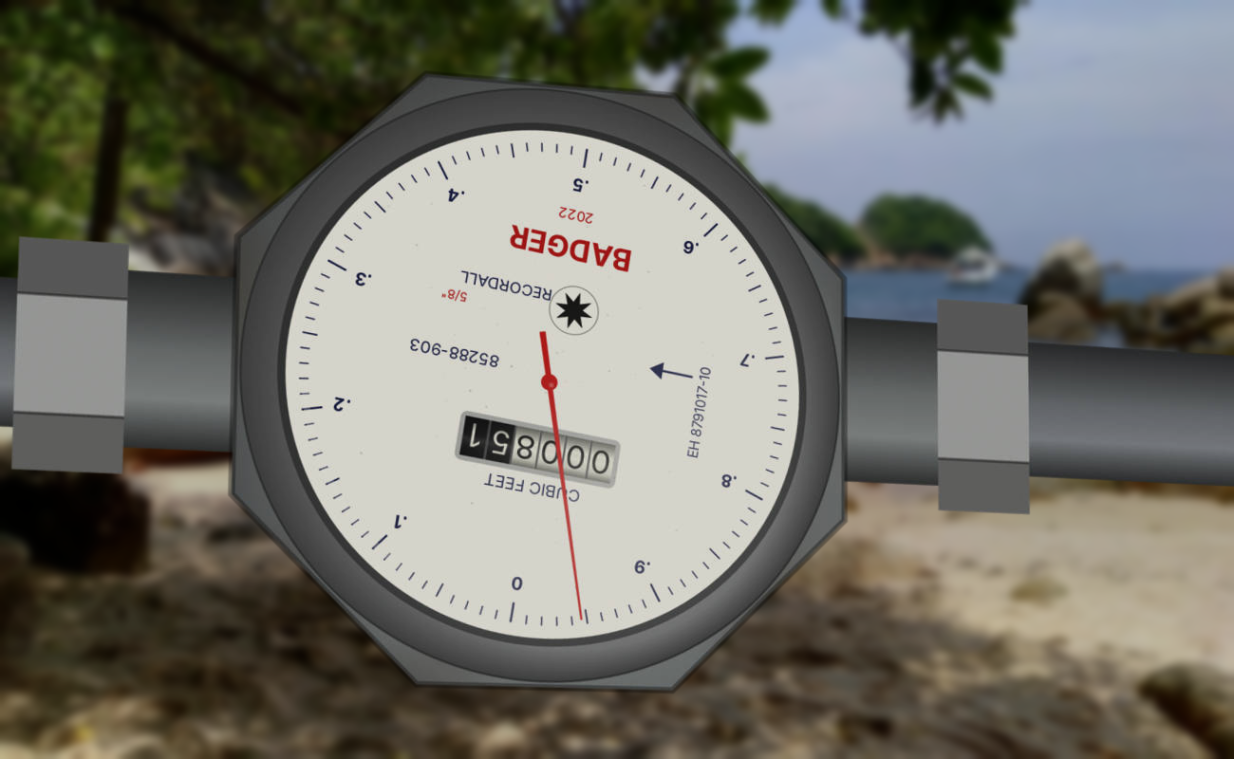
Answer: 850.95 (ft³)
